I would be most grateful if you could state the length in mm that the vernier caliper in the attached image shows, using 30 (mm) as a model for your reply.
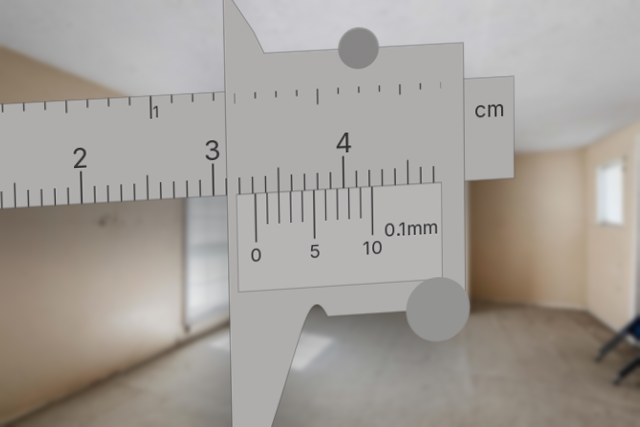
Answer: 33.2 (mm)
